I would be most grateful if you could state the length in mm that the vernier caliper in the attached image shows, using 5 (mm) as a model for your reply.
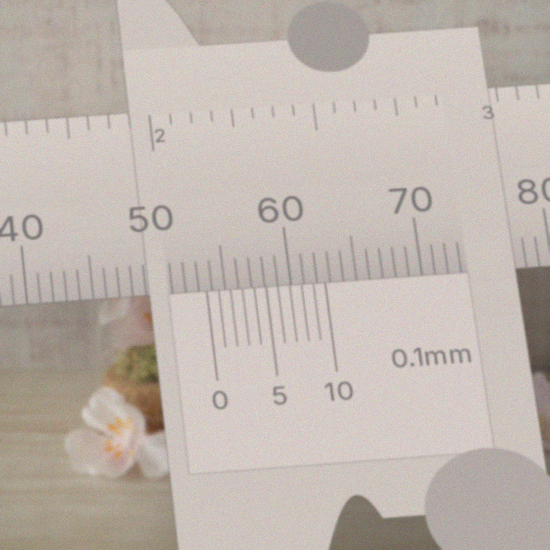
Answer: 53.6 (mm)
